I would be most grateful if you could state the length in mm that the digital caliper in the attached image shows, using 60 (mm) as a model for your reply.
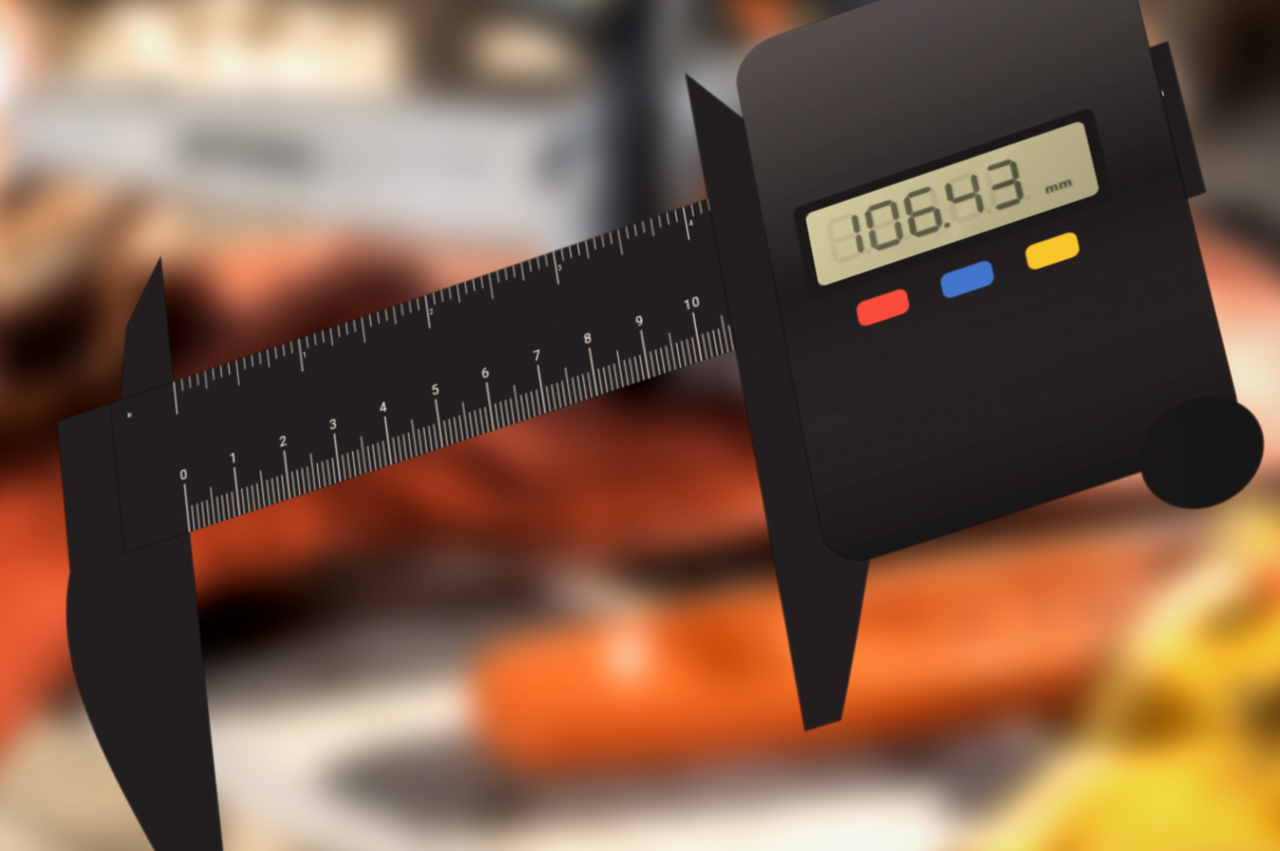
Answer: 106.43 (mm)
